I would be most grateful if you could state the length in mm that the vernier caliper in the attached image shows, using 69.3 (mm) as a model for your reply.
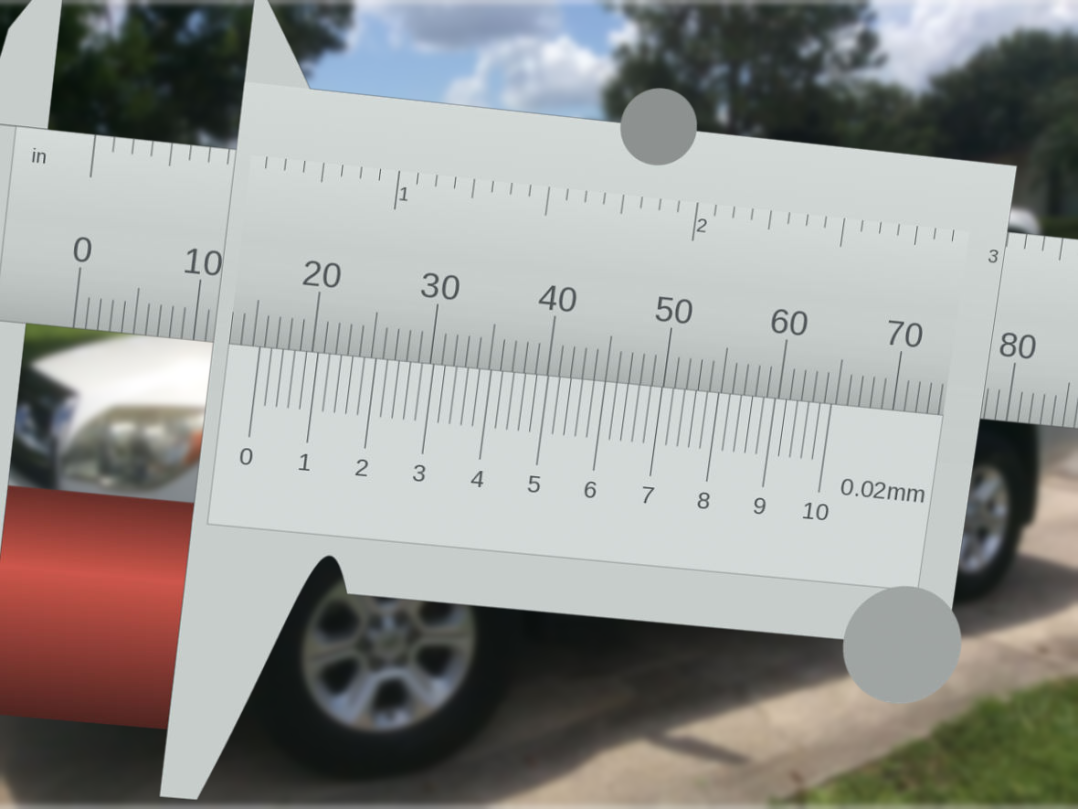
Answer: 15.6 (mm)
